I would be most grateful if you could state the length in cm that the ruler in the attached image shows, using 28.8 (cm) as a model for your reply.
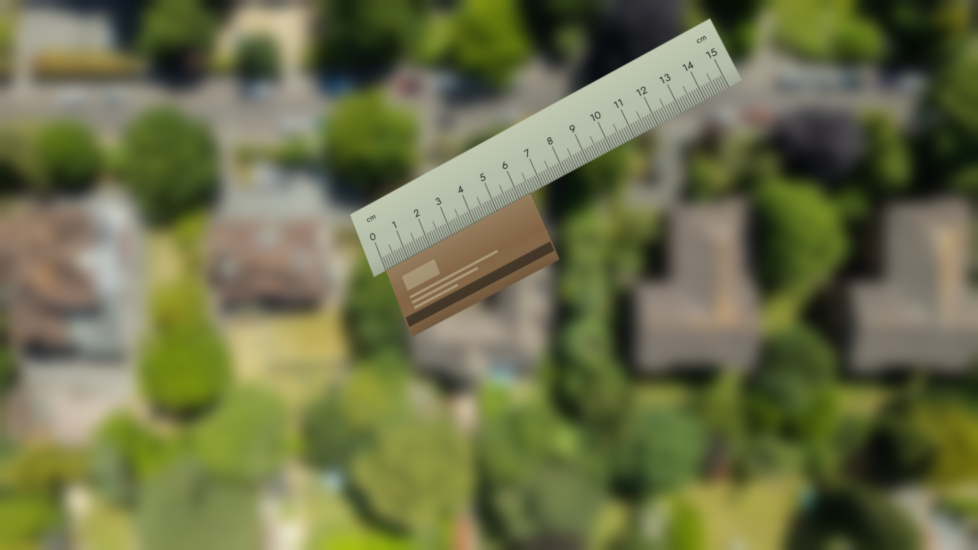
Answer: 6.5 (cm)
